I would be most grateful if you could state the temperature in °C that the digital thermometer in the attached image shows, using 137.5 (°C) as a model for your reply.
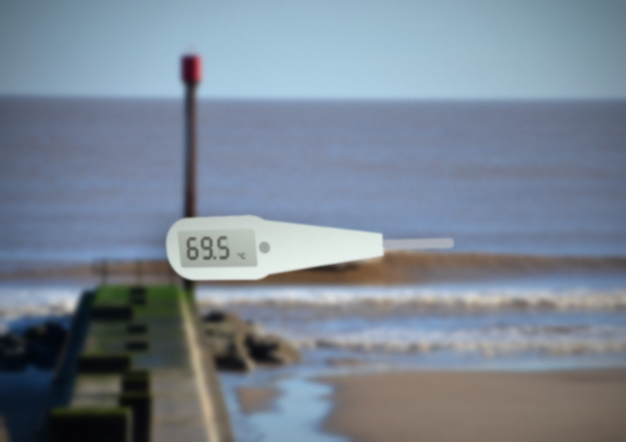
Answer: 69.5 (°C)
